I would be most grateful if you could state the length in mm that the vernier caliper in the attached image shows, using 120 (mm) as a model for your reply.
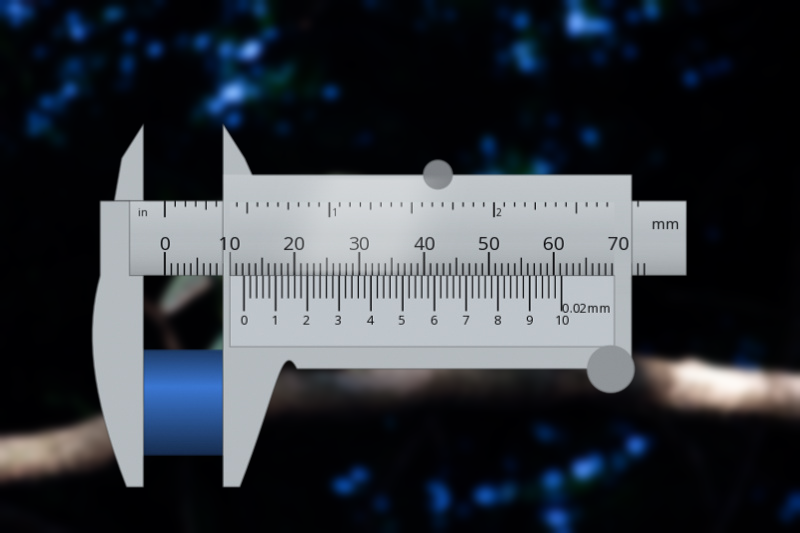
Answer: 12.2 (mm)
